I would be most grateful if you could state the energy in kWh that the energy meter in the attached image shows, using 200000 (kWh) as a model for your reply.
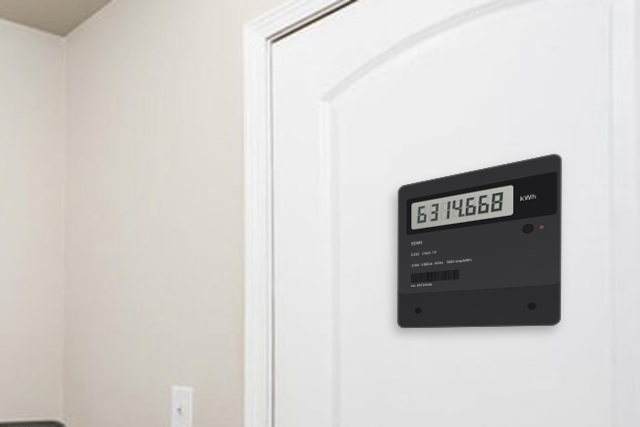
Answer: 6314.668 (kWh)
